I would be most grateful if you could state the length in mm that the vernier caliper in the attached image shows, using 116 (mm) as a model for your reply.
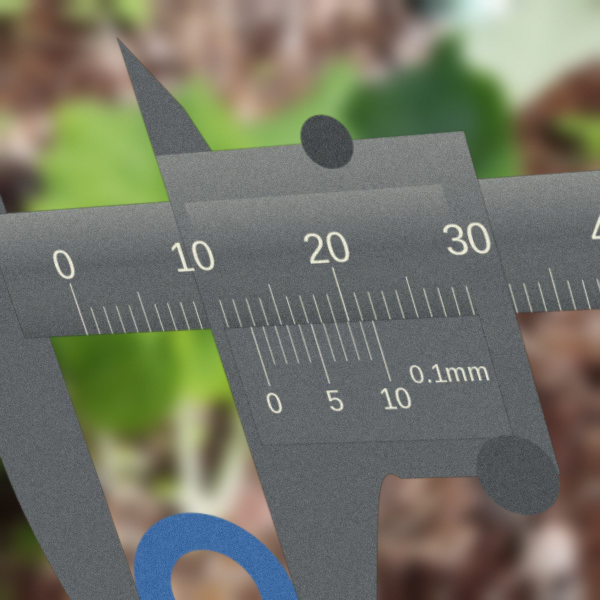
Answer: 12.7 (mm)
